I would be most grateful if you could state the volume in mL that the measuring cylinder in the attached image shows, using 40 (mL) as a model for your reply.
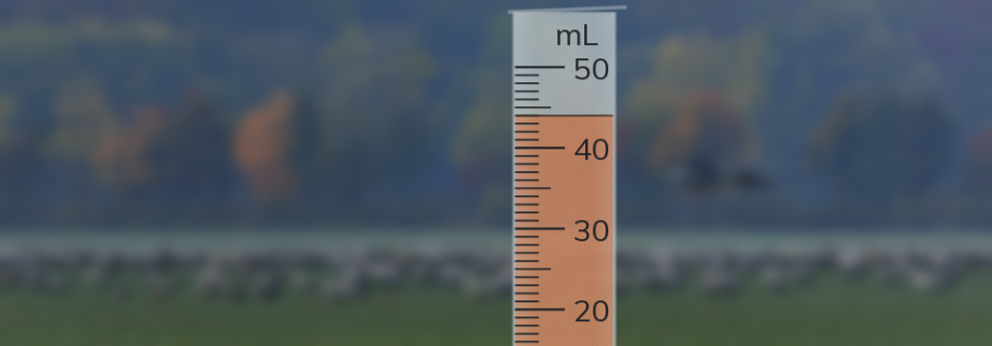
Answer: 44 (mL)
